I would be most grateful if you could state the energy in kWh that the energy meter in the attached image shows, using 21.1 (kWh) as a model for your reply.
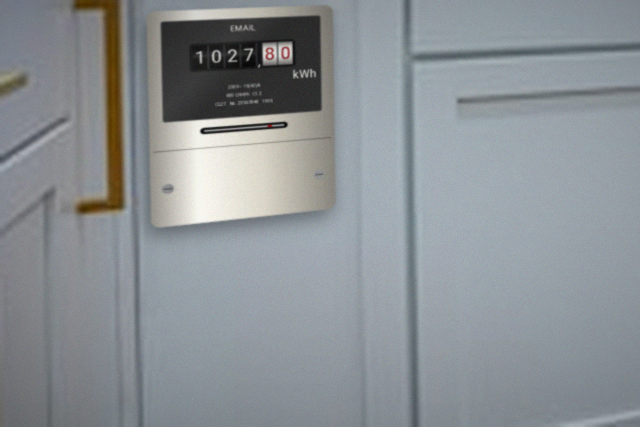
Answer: 1027.80 (kWh)
